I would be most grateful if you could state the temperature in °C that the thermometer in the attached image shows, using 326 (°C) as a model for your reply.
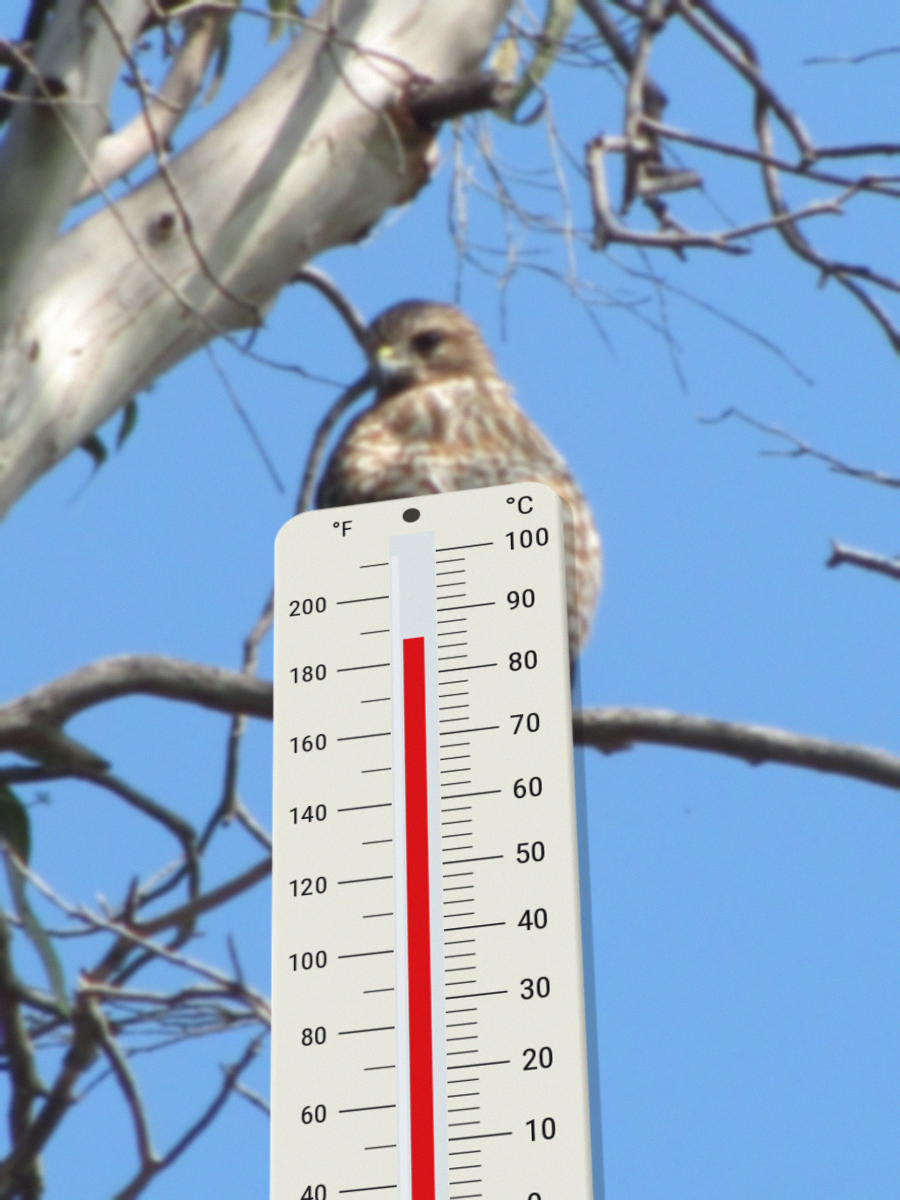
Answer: 86 (°C)
